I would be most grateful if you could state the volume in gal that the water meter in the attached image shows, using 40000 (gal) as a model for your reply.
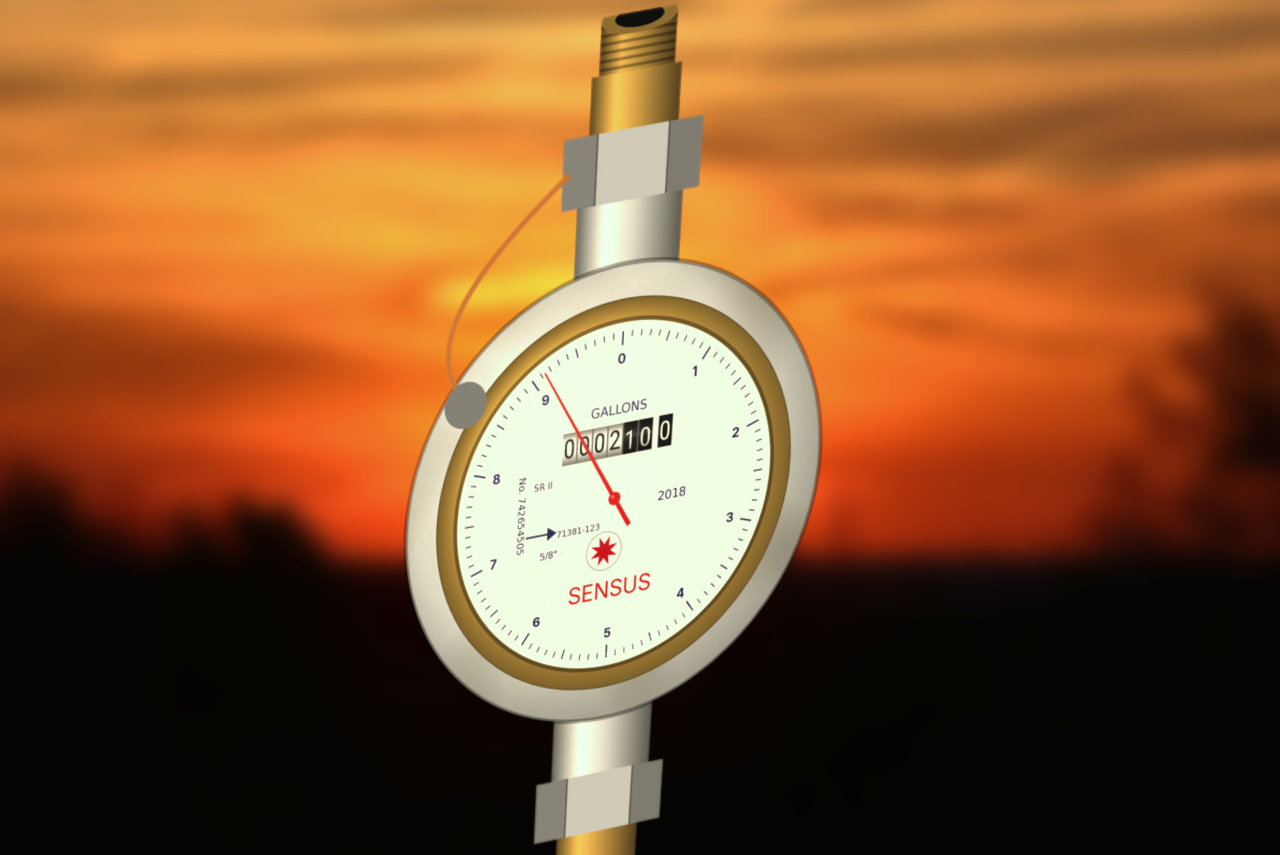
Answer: 2099.1 (gal)
